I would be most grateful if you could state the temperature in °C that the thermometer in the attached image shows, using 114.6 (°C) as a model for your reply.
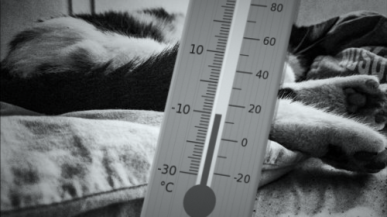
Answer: -10 (°C)
